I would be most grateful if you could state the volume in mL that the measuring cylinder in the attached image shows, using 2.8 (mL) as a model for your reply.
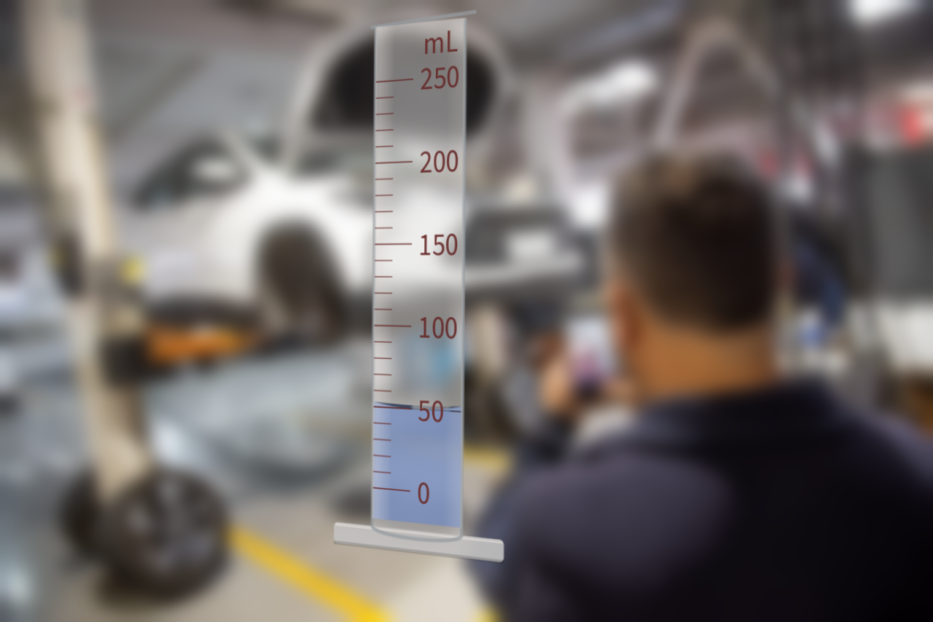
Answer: 50 (mL)
